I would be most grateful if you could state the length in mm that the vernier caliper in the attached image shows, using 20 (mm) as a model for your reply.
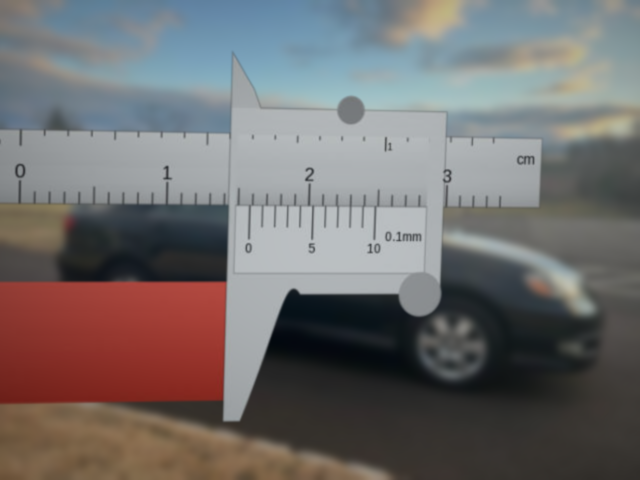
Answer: 15.8 (mm)
